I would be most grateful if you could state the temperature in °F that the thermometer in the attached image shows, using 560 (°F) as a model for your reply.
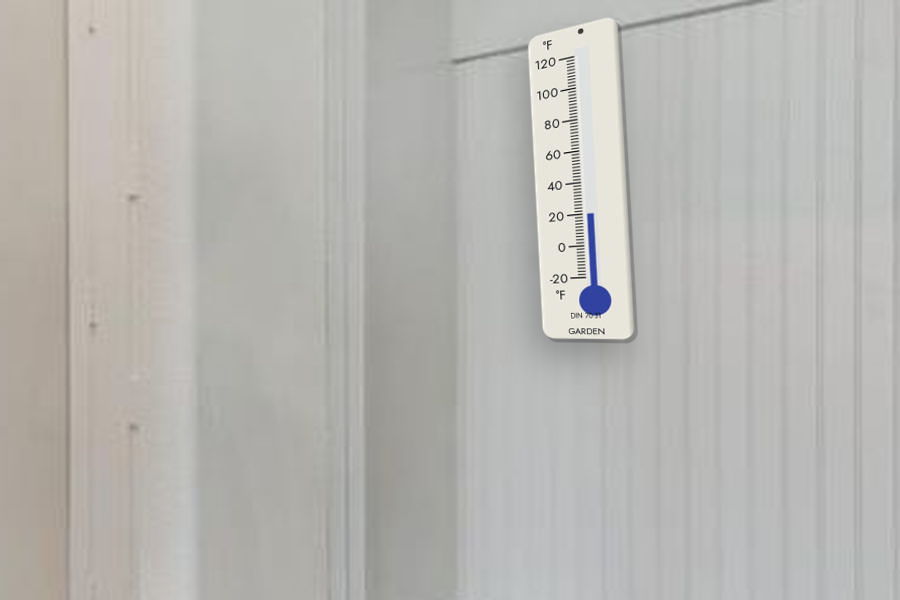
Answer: 20 (°F)
